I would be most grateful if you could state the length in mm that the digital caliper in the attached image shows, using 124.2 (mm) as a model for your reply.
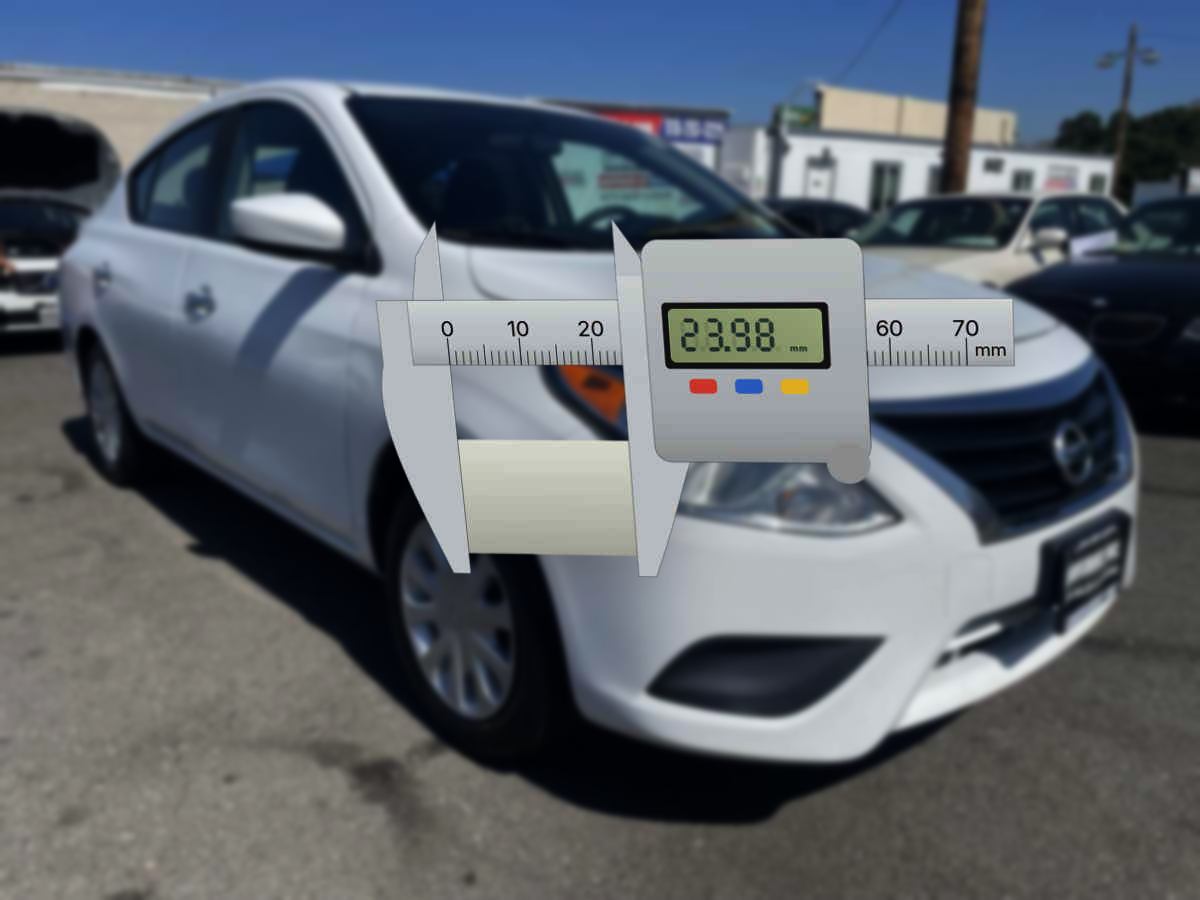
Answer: 23.98 (mm)
